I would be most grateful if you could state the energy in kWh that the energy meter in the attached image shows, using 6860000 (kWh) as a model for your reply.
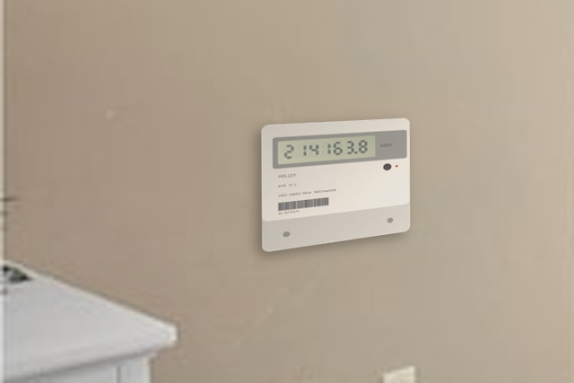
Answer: 214163.8 (kWh)
